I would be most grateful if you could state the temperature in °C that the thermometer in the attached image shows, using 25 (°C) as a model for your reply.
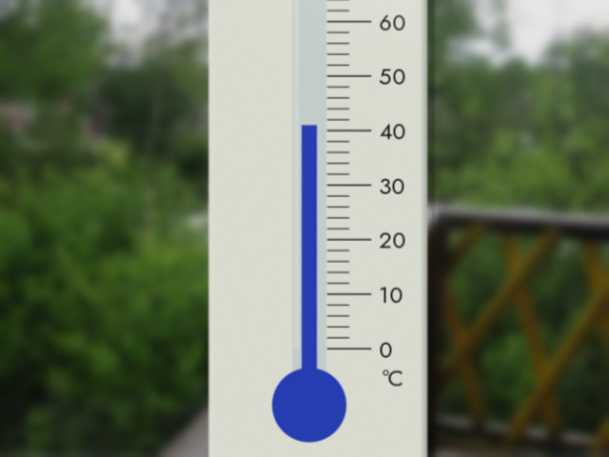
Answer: 41 (°C)
